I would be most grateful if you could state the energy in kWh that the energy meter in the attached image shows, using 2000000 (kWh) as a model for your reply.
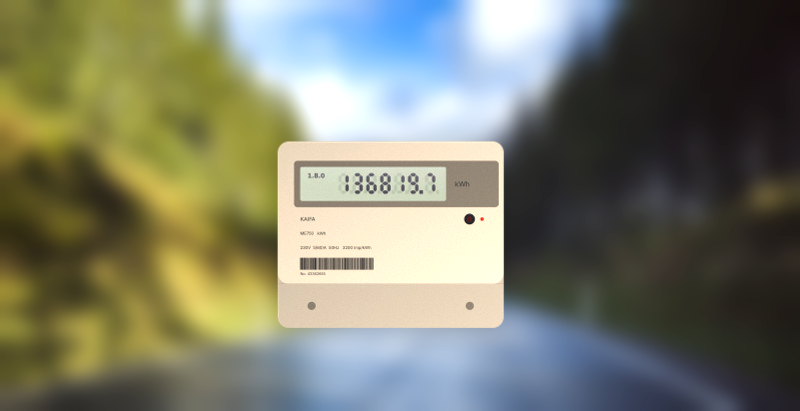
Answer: 136819.7 (kWh)
